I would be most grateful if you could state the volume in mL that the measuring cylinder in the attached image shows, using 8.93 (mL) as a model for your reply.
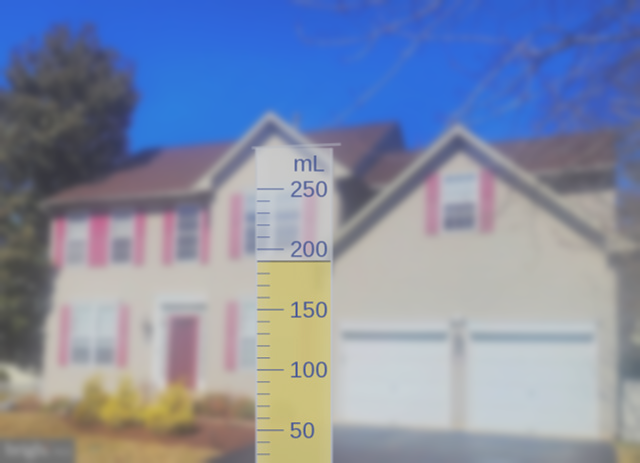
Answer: 190 (mL)
